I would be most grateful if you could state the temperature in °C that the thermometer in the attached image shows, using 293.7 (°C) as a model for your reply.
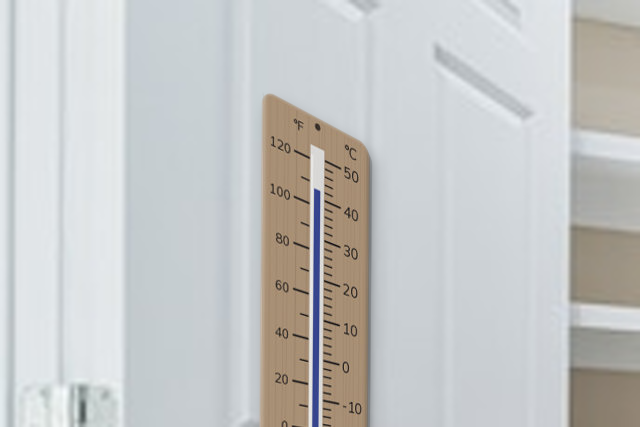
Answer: 42 (°C)
